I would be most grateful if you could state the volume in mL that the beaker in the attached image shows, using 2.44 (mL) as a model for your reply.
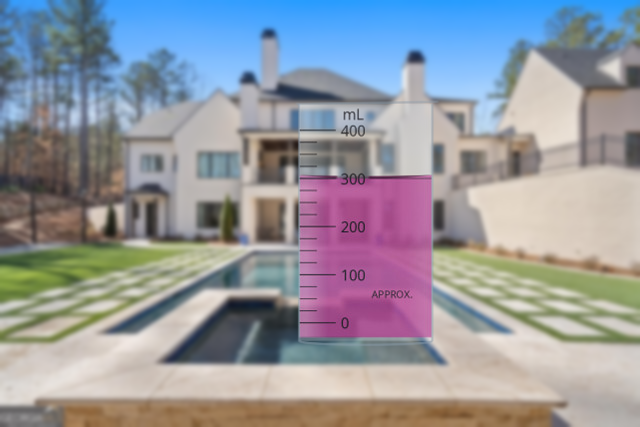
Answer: 300 (mL)
